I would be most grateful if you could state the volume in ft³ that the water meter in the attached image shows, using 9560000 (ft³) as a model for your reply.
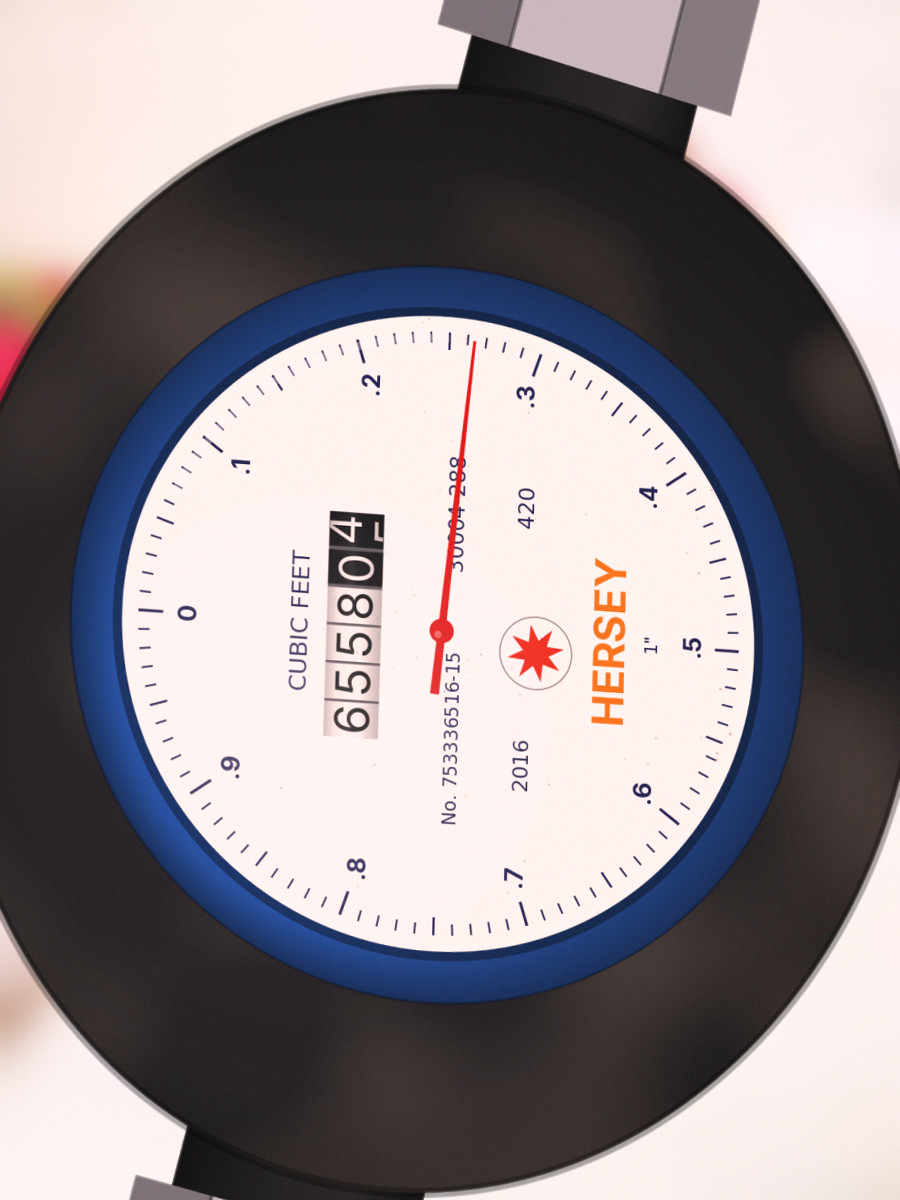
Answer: 655804.26 (ft³)
